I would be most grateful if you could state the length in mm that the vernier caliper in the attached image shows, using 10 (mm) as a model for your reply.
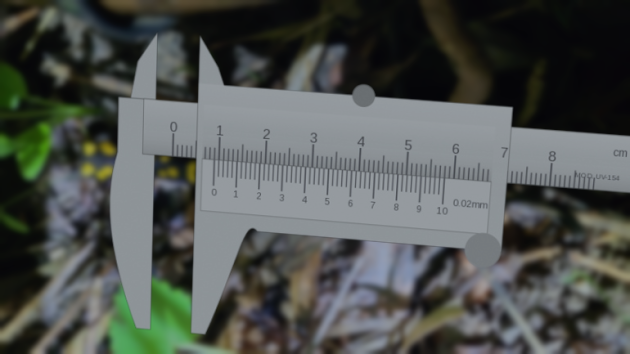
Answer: 9.0 (mm)
